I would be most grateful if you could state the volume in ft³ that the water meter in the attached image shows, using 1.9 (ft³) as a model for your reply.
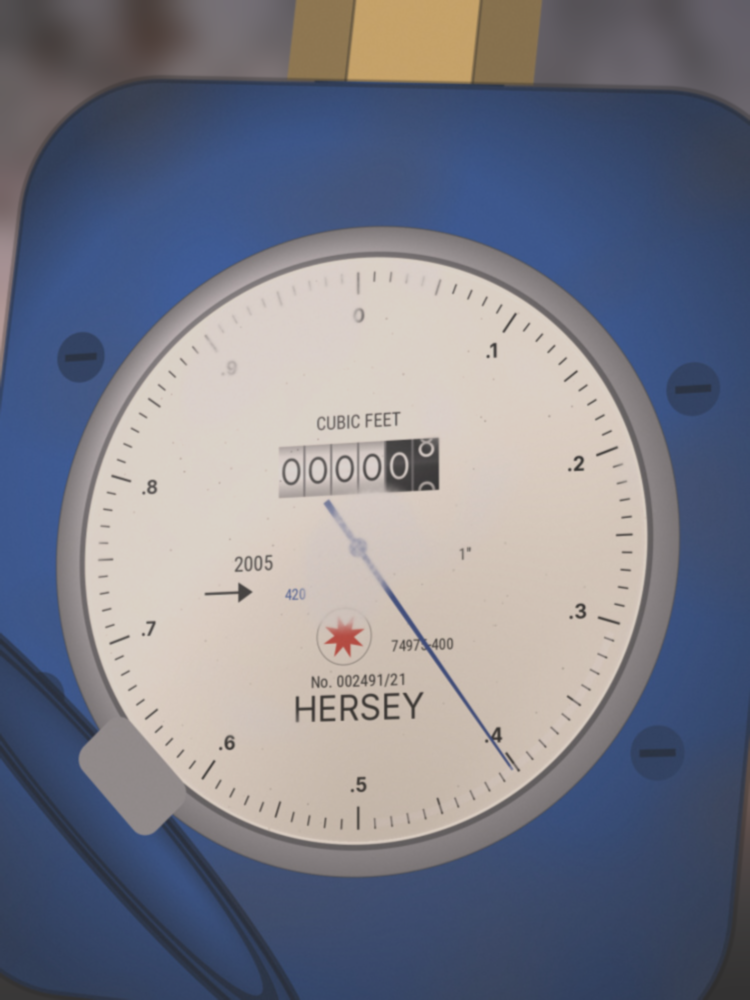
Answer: 8.40 (ft³)
